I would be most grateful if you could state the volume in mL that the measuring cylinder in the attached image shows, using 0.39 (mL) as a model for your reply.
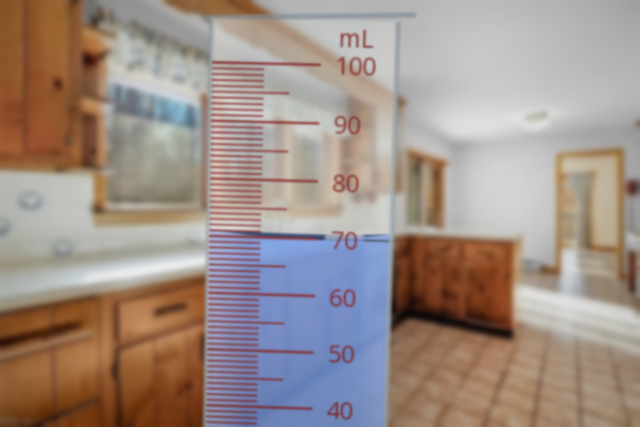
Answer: 70 (mL)
